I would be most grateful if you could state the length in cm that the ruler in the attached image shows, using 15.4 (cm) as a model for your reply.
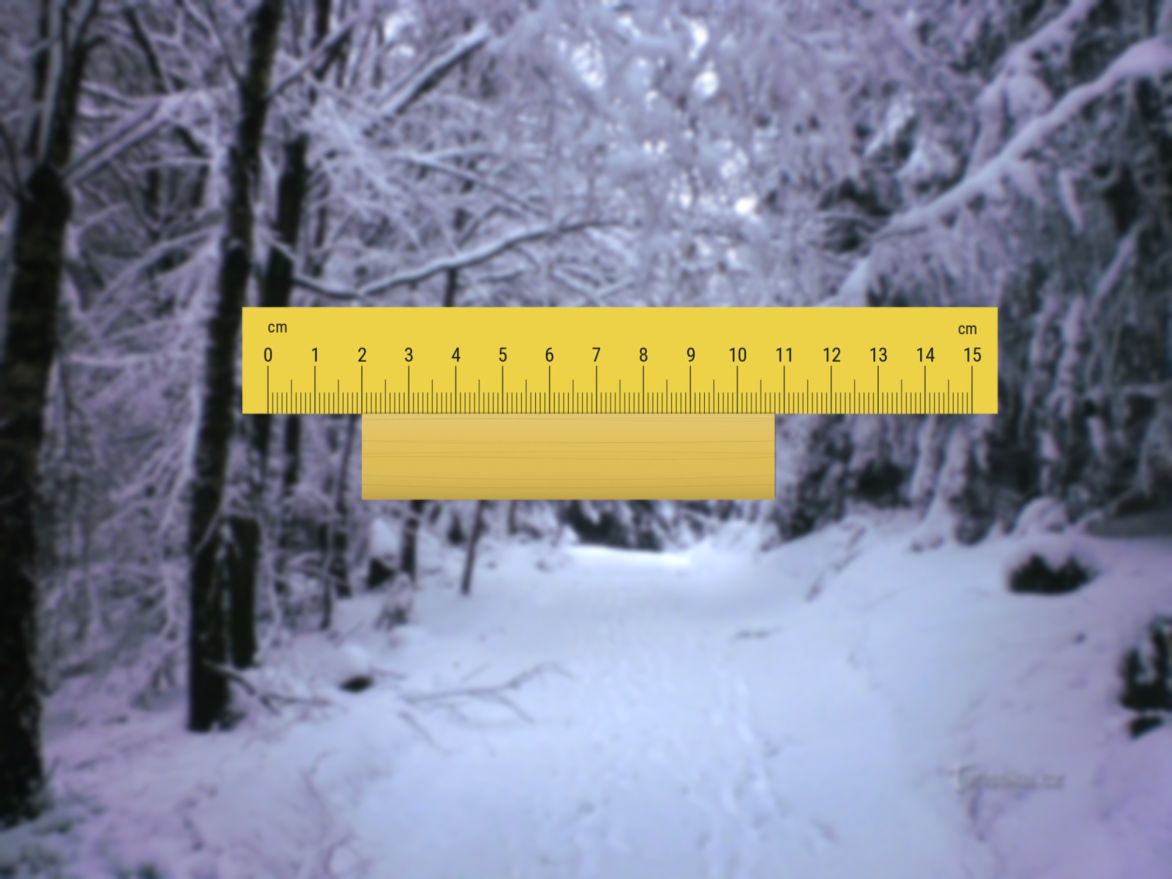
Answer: 8.8 (cm)
